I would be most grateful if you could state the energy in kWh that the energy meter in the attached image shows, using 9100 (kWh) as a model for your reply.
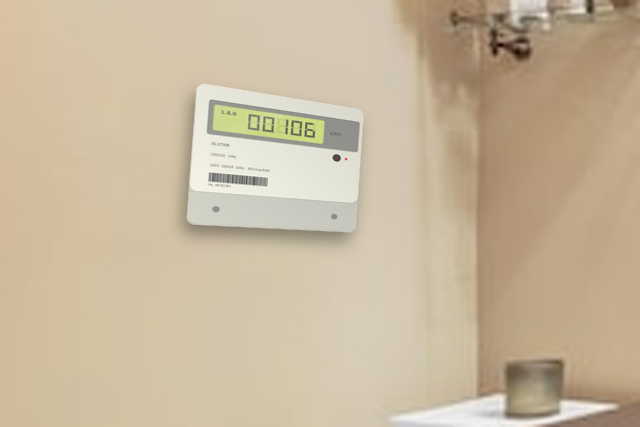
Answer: 106 (kWh)
